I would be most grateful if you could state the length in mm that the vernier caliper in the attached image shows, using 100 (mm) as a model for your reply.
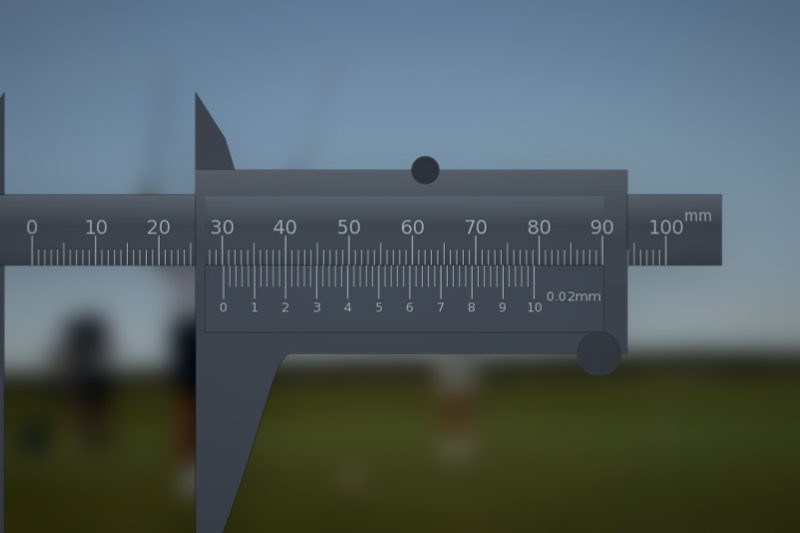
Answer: 30.2 (mm)
